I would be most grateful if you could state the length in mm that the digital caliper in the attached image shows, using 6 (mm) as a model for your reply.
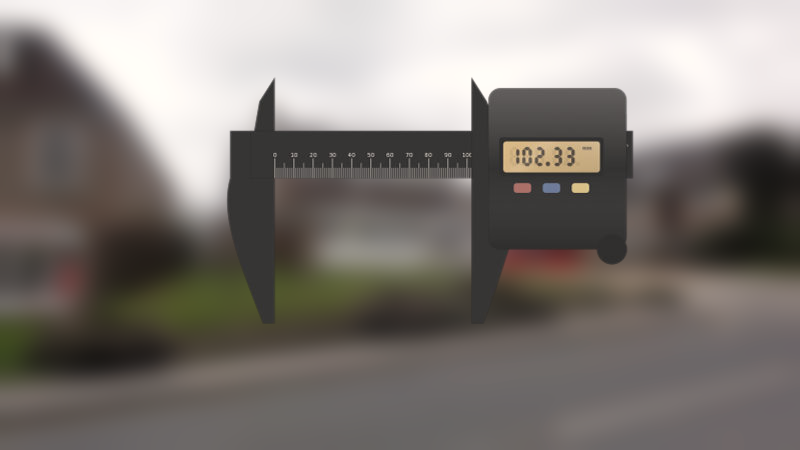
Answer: 102.33 (mm)
